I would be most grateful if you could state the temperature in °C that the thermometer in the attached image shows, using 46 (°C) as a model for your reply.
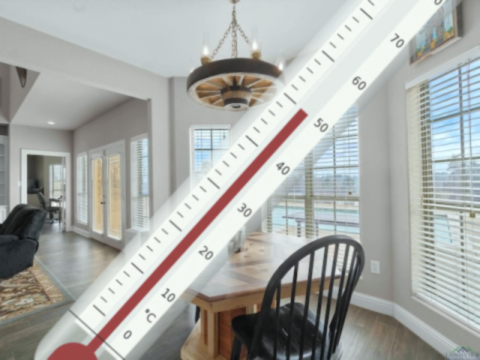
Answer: 50 (°C)
